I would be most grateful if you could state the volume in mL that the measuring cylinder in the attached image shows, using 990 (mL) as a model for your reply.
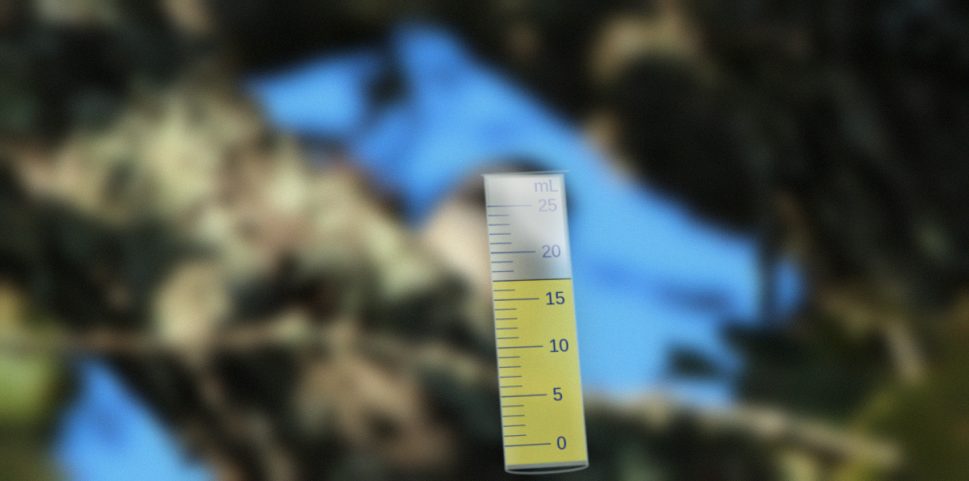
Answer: 17 (mL)
